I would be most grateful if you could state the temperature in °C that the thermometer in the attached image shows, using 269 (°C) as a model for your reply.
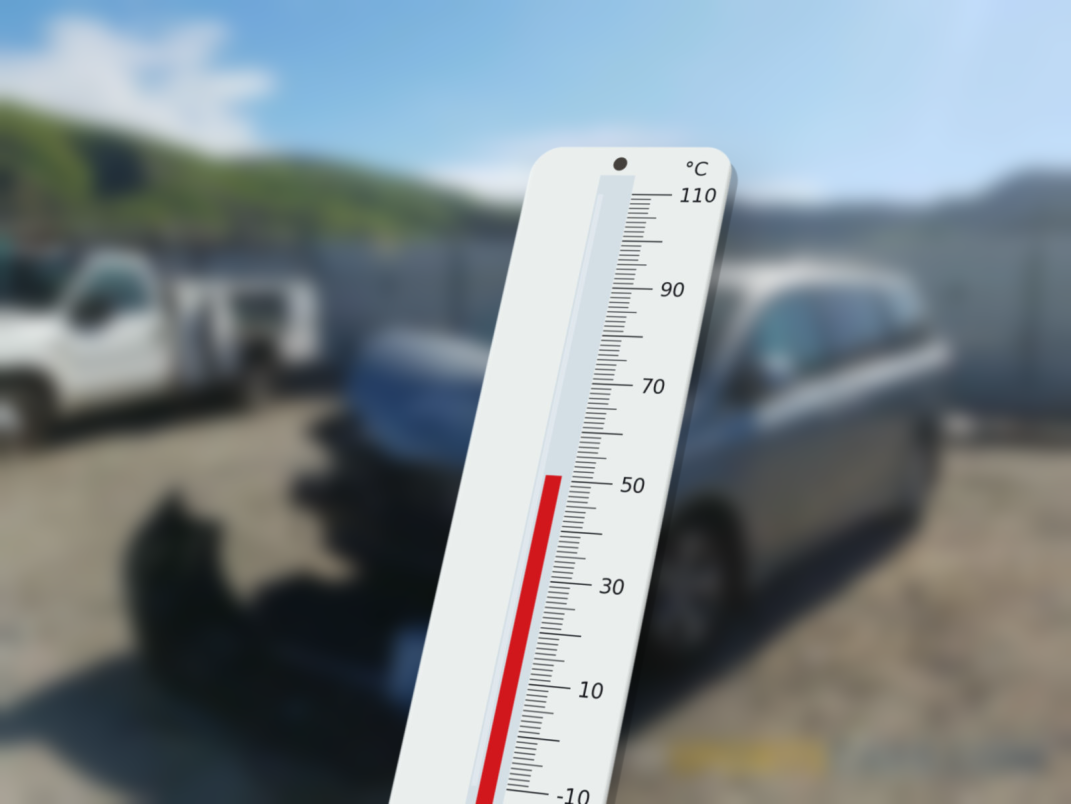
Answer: 51 (°C)
